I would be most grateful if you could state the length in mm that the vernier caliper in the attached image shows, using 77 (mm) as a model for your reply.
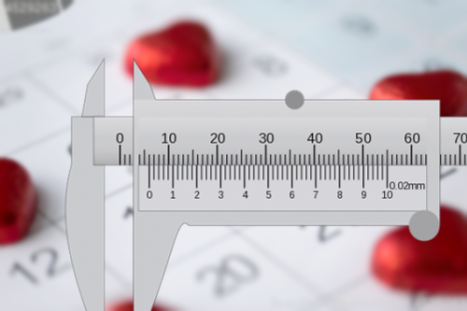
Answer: 6.0 (mm)
